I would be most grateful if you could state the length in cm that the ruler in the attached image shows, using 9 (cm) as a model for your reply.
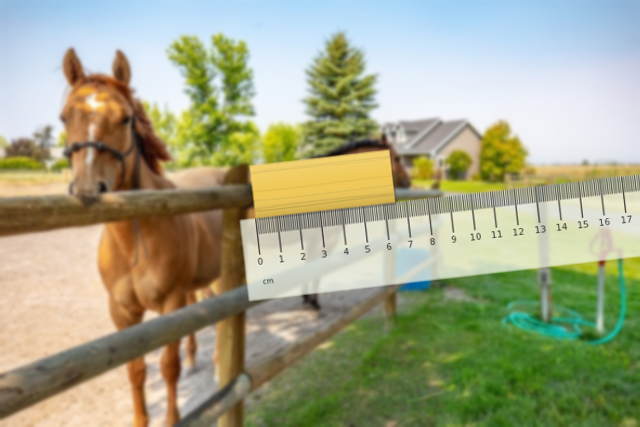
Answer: 6.5 (cm)
